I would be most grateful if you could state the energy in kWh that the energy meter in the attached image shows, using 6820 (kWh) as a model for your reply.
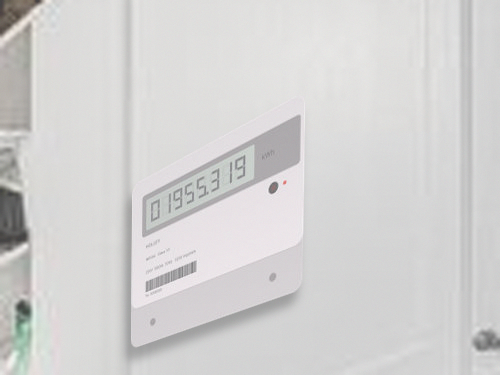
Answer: 1955.319 (kWh)
